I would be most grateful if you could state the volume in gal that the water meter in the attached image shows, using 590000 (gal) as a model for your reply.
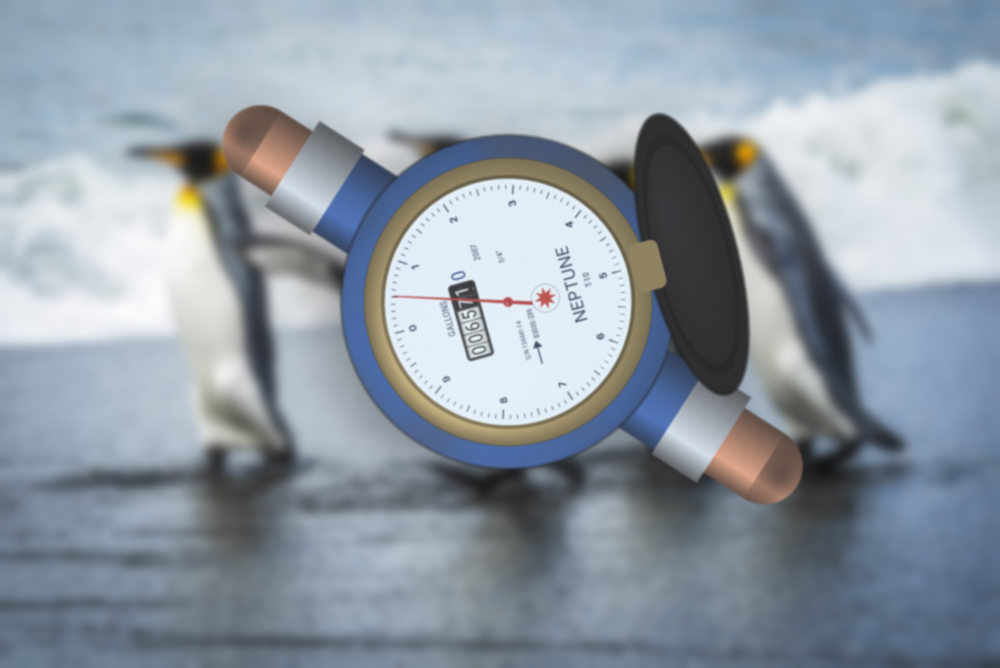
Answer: 65710.5 (gal)
